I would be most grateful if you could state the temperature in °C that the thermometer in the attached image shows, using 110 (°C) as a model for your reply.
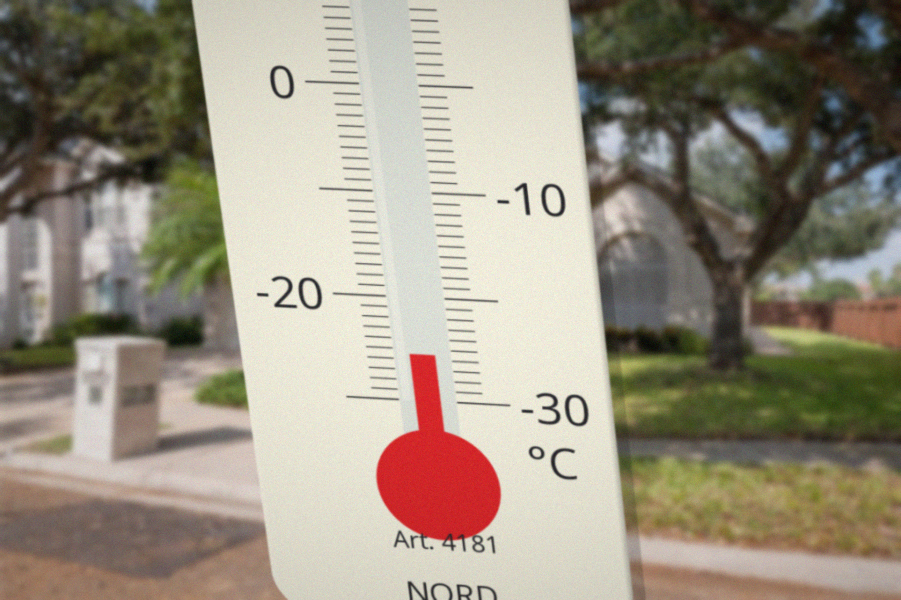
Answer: -25.5 (°C)
